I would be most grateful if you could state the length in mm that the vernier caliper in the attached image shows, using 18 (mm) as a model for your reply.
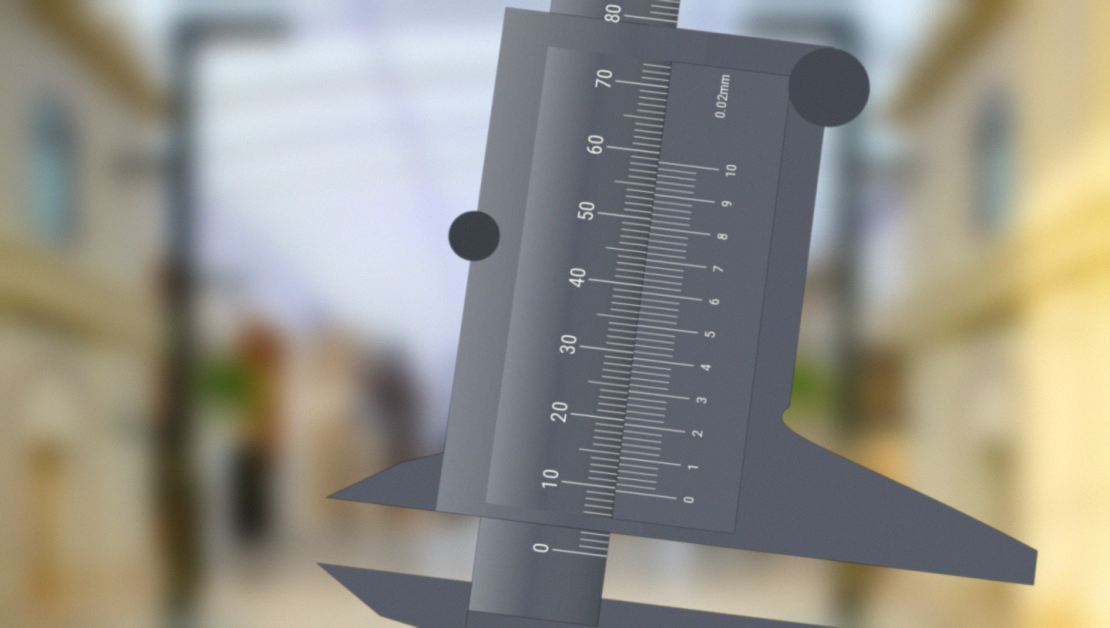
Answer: 9.6 (mm)
